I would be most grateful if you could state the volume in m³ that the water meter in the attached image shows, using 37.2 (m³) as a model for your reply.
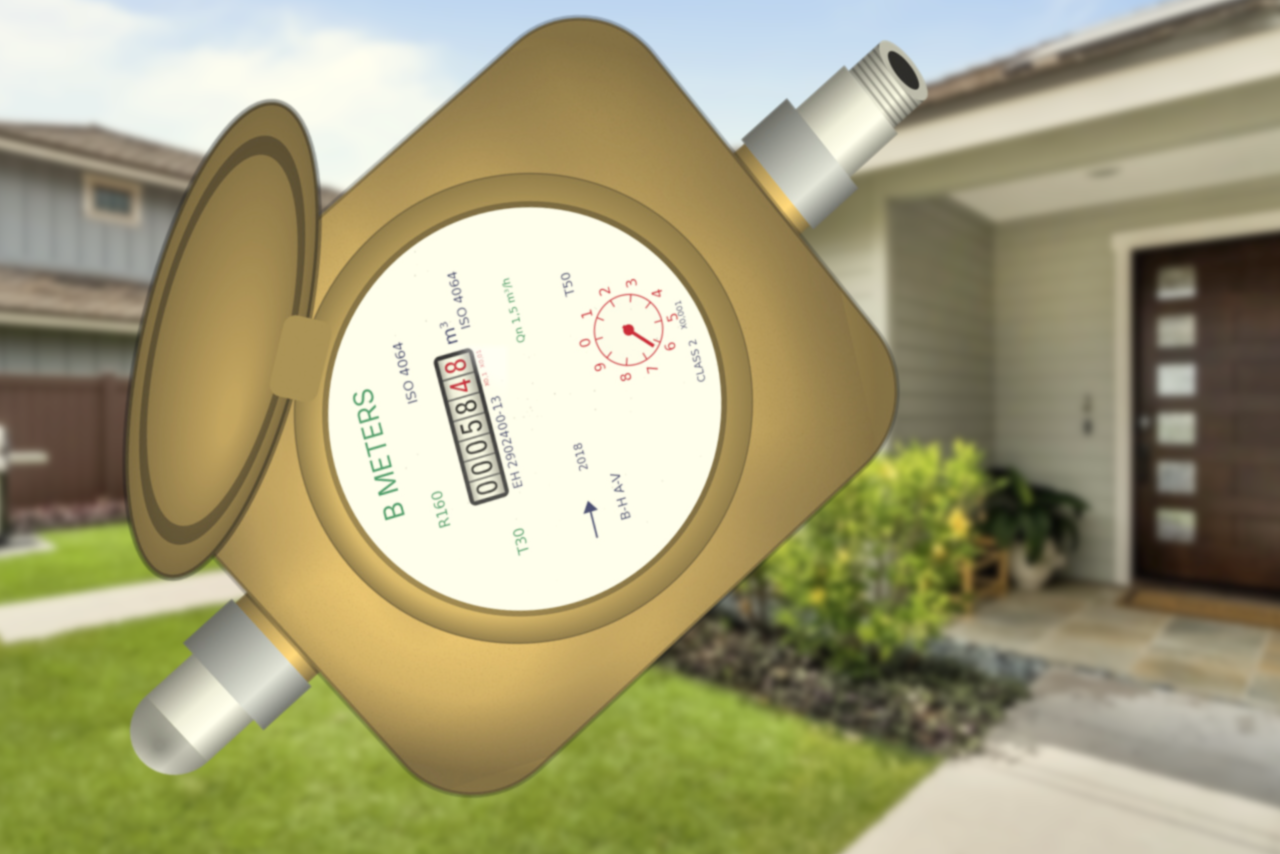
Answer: 58.486 (m³)
